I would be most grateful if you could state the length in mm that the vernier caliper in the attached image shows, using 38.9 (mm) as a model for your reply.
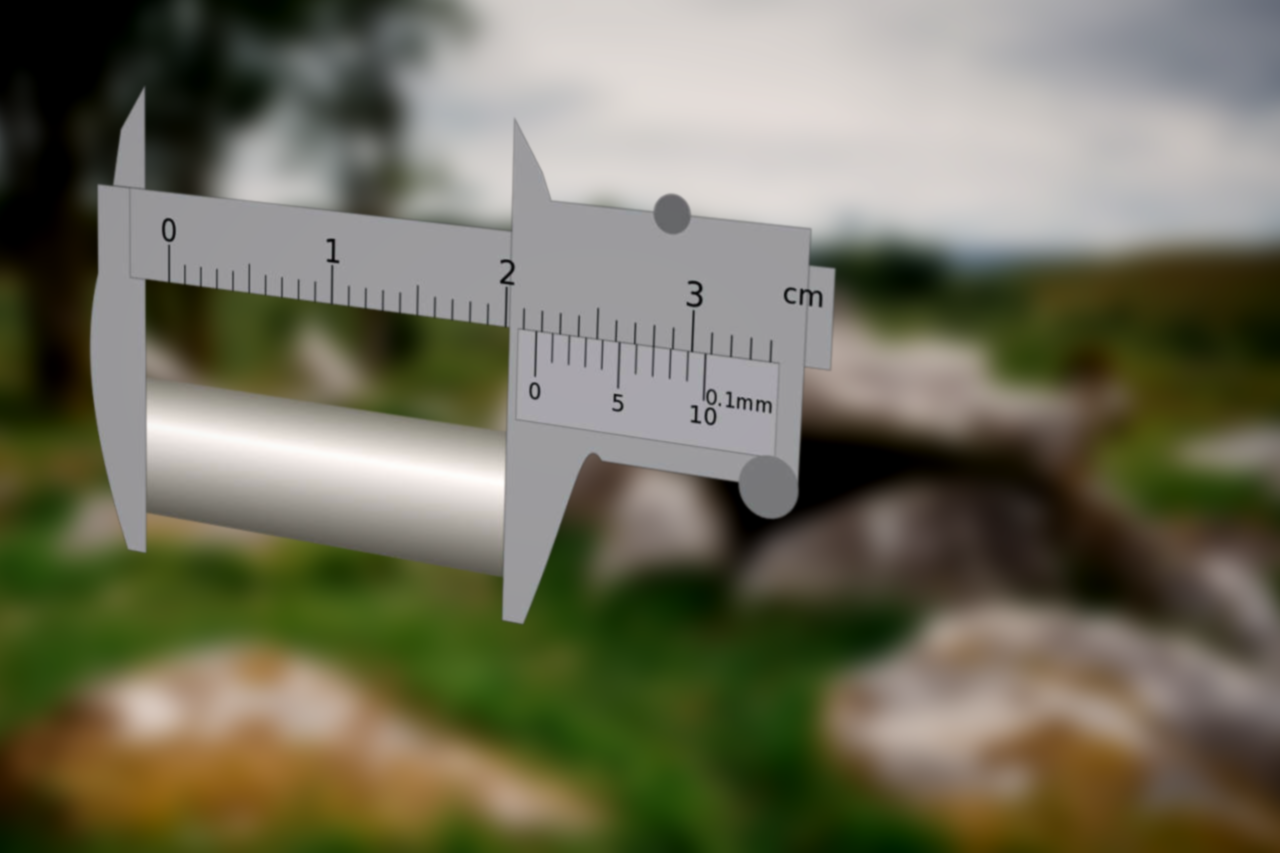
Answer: 21.7 (mm)
